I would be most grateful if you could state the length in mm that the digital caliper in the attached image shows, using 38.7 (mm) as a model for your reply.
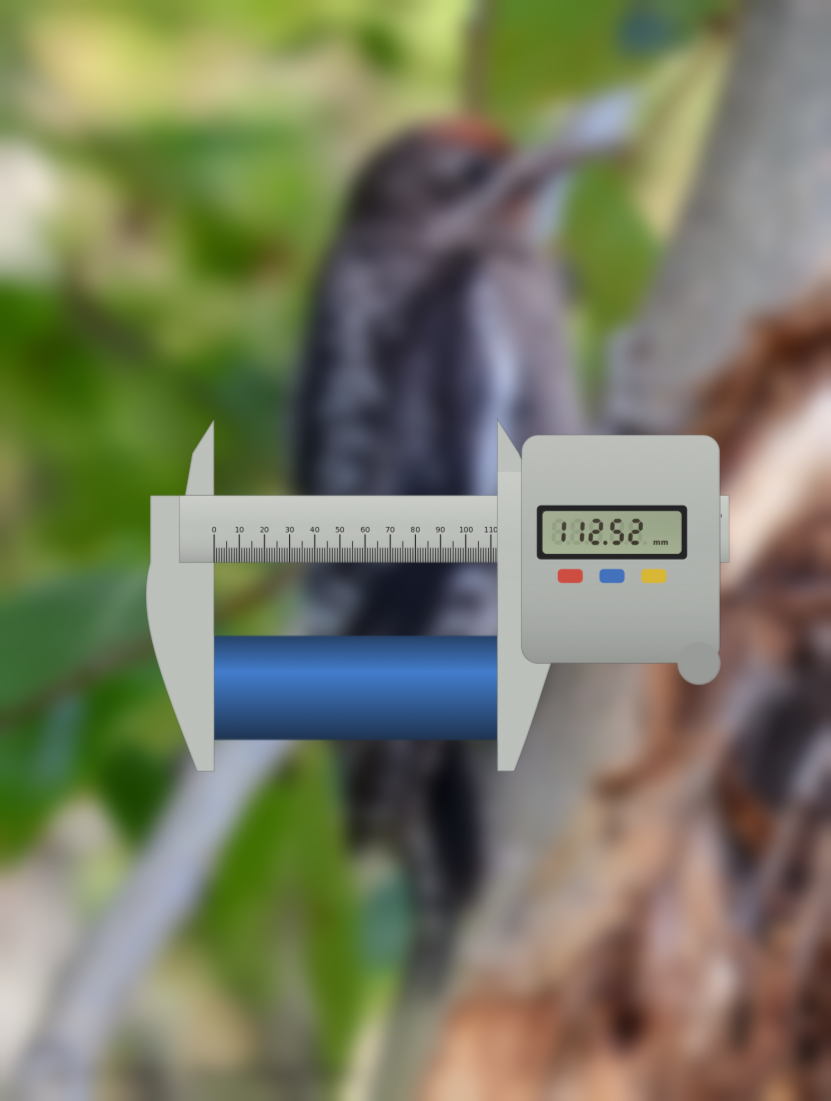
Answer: 112.52 (mm)
